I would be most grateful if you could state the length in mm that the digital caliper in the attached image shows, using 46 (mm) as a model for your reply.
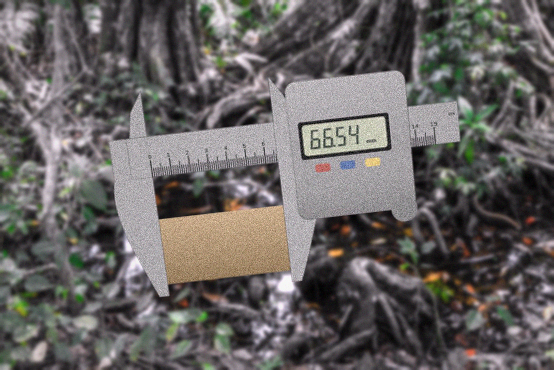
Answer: 66.54 (mm)
